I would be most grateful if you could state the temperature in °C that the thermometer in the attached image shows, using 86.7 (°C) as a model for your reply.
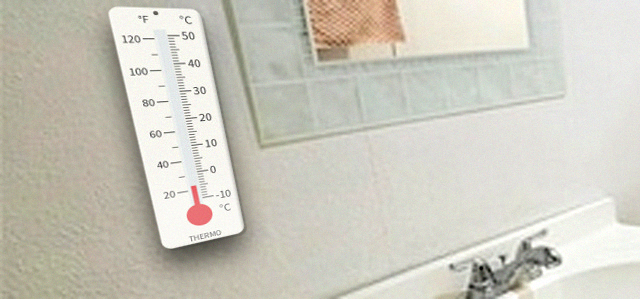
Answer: -5 (°C)
